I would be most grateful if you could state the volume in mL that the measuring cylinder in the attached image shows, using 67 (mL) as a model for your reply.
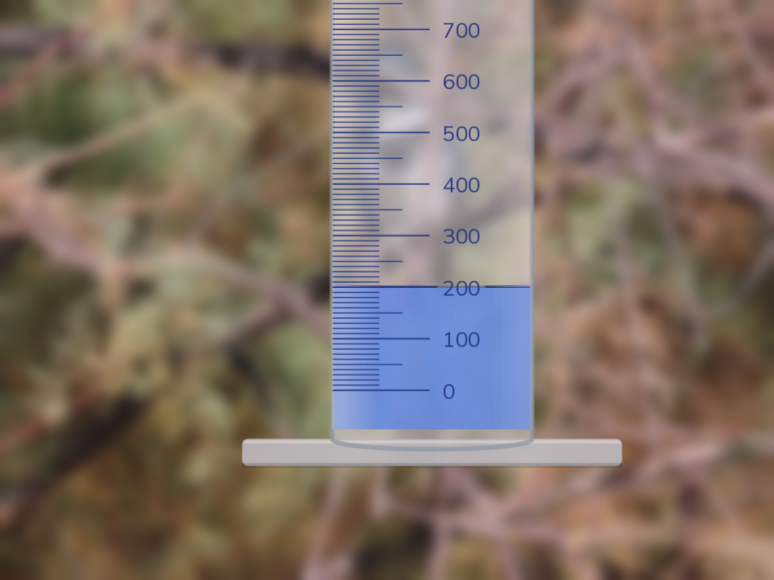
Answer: 200 (mL)
